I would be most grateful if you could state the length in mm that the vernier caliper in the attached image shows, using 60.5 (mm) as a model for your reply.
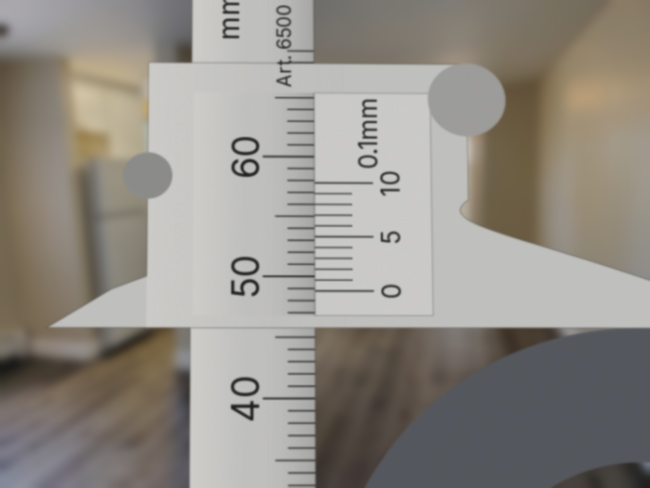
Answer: 48.8 (mm)
